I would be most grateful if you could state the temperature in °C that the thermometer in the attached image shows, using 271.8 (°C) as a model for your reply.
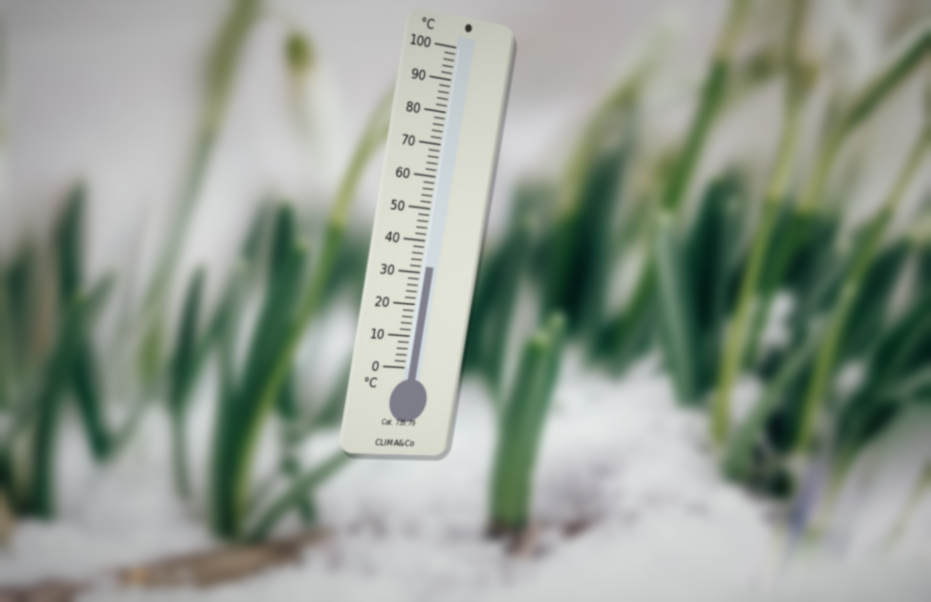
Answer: 32 (°C)
